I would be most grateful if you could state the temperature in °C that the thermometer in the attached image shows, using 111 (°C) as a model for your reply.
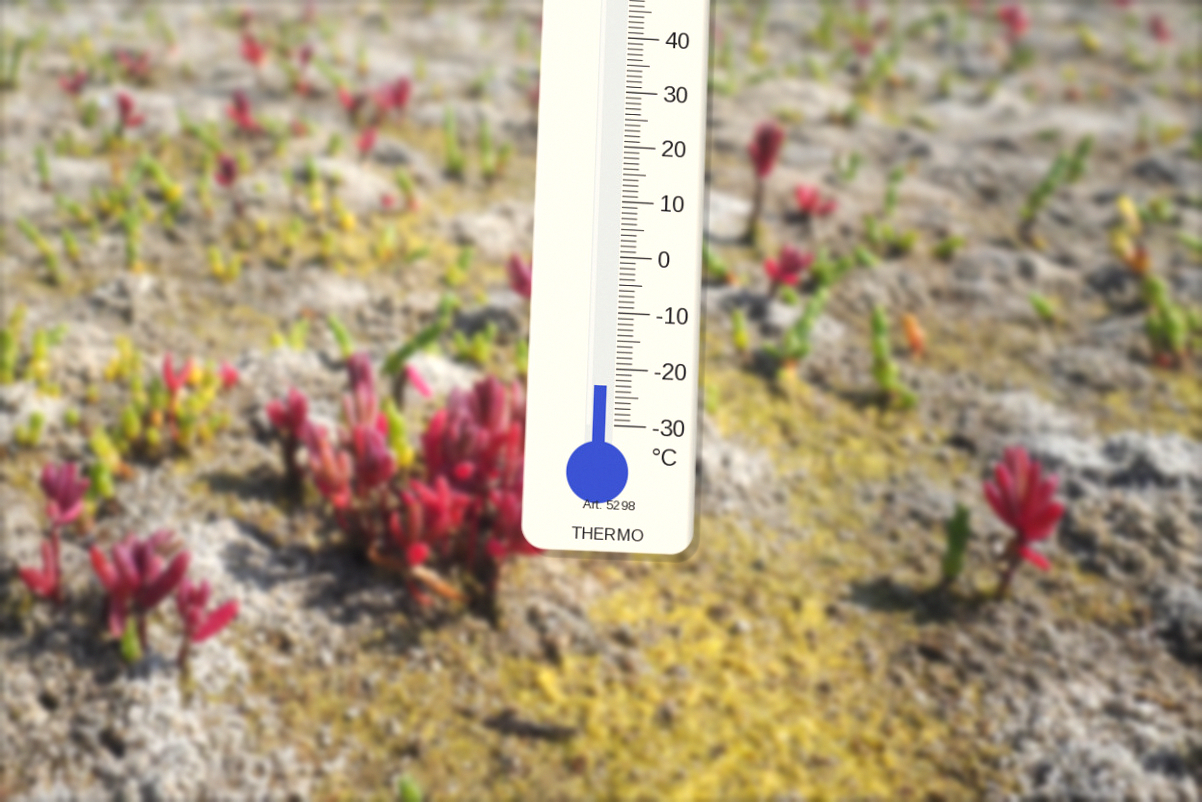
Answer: -23 (°C)
